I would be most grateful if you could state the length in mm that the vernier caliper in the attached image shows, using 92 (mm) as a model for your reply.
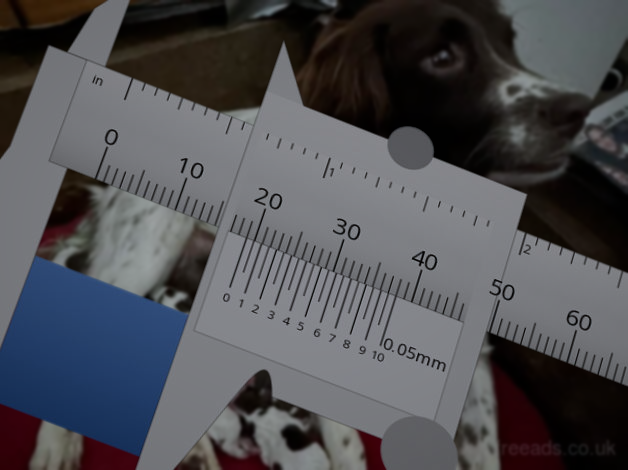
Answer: 19.0 (mm)
